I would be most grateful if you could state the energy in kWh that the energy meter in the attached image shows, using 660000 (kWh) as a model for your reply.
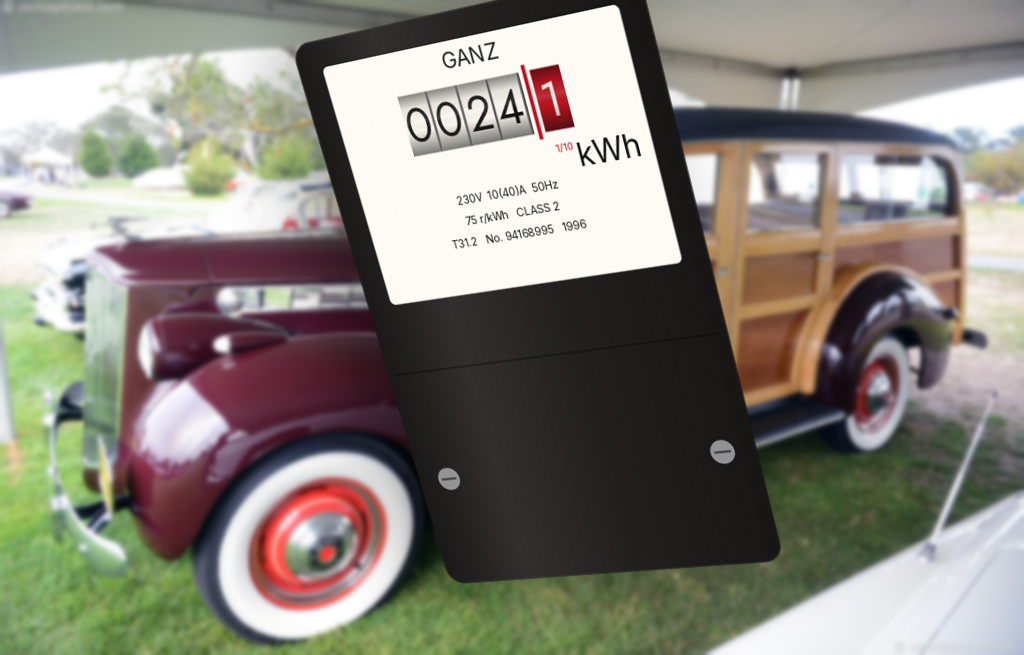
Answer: 24.1 (kWh)
